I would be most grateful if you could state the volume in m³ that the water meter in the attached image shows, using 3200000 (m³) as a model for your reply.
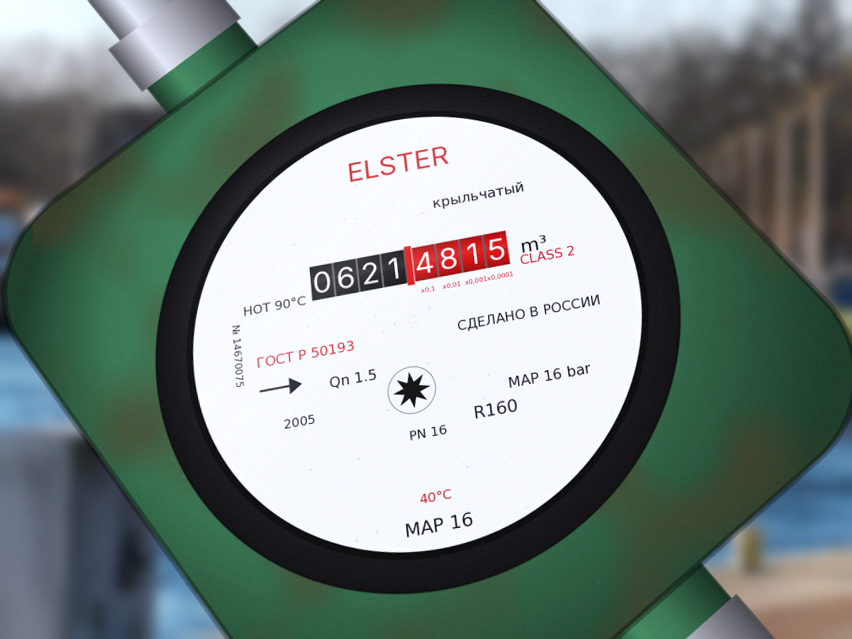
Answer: 621.4815 (m³)
